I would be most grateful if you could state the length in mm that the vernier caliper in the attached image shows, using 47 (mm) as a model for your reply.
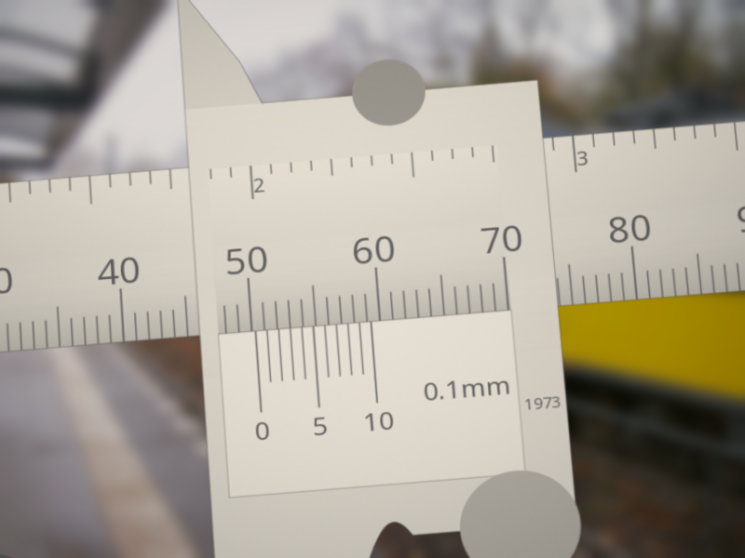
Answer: 50.3 (mm)
